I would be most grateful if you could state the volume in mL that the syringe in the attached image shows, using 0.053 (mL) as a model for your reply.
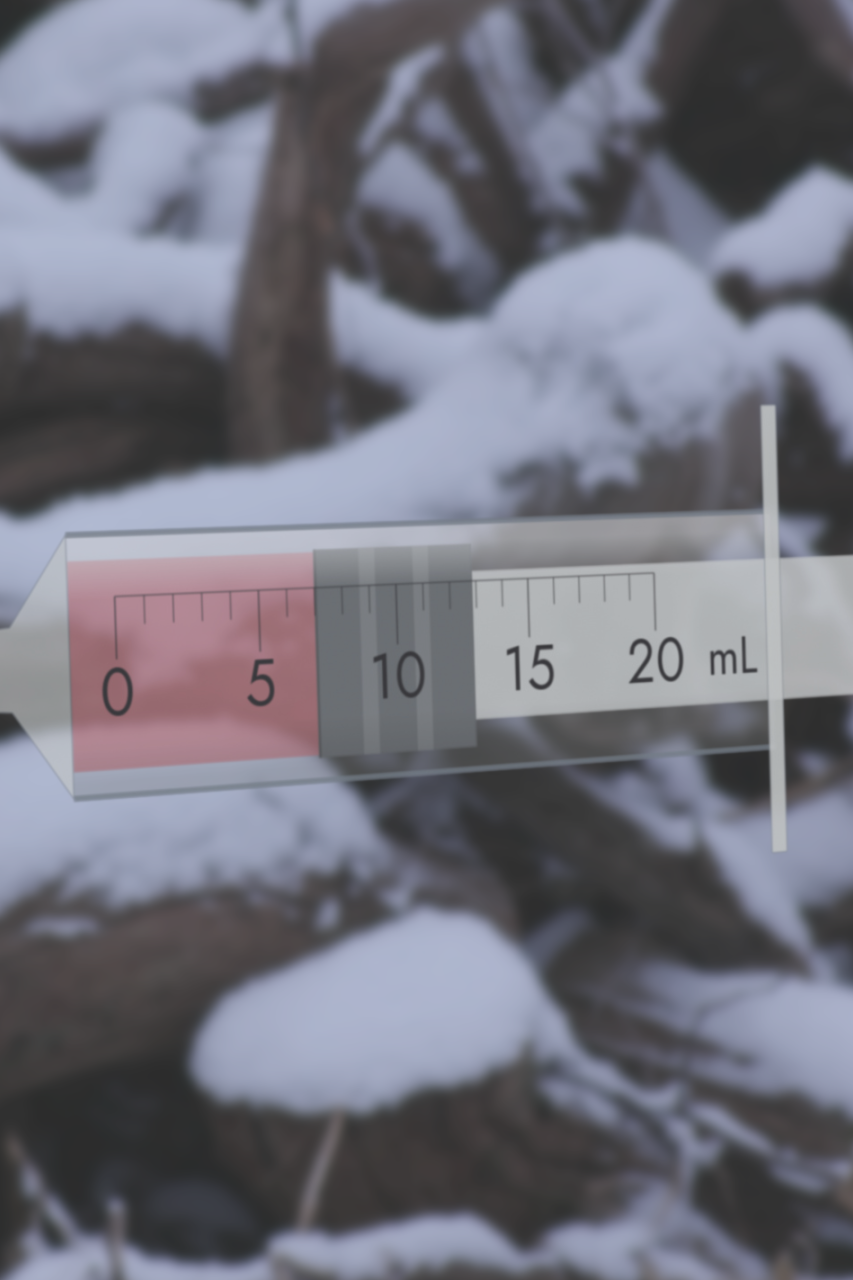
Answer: 7 (mL)
